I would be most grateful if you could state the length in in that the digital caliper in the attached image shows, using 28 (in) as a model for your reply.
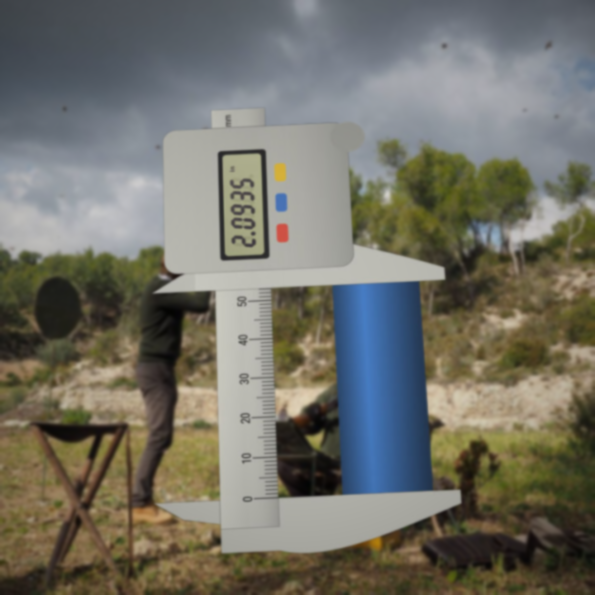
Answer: 2.0935 (in)
